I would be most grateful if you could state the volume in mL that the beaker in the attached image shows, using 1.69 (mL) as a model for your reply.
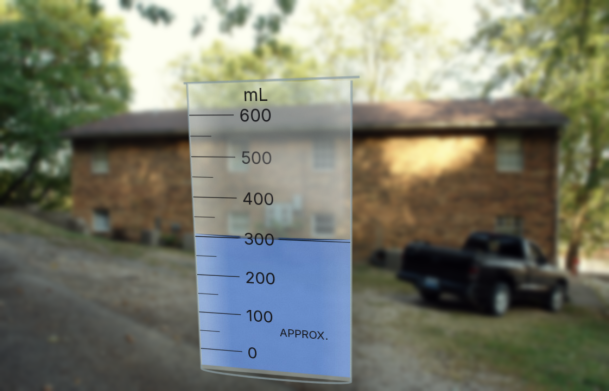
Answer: 300 (mL)
